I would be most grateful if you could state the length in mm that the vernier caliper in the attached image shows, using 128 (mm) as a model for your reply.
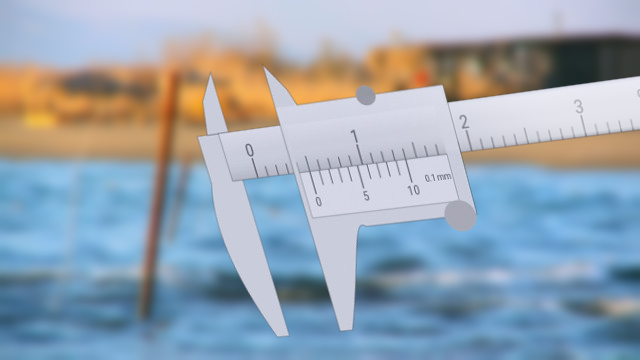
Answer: 5.0 (mm)
